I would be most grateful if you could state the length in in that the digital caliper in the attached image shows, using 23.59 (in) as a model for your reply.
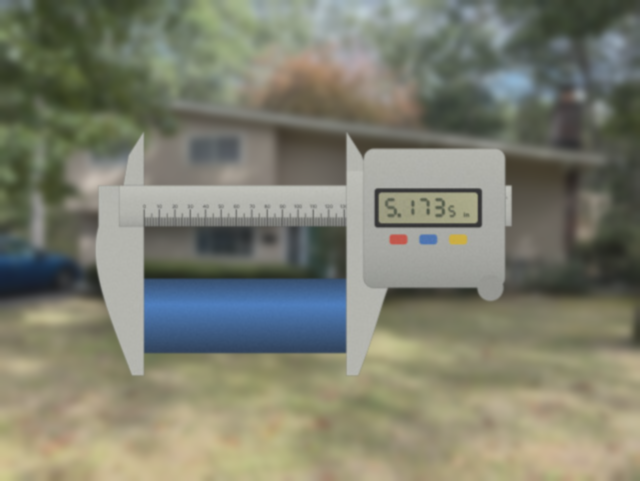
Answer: 5.1735 (in)
